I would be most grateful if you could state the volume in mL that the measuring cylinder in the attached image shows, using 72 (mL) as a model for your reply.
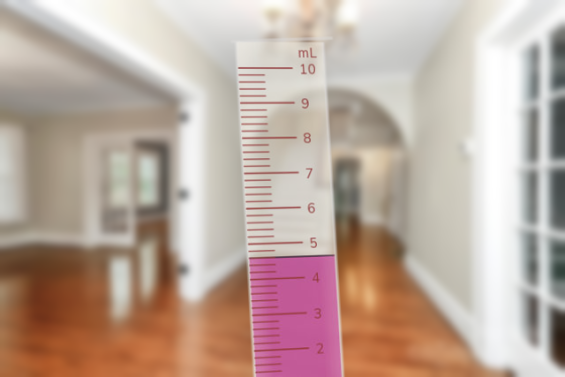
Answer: 4.6 (mL)
